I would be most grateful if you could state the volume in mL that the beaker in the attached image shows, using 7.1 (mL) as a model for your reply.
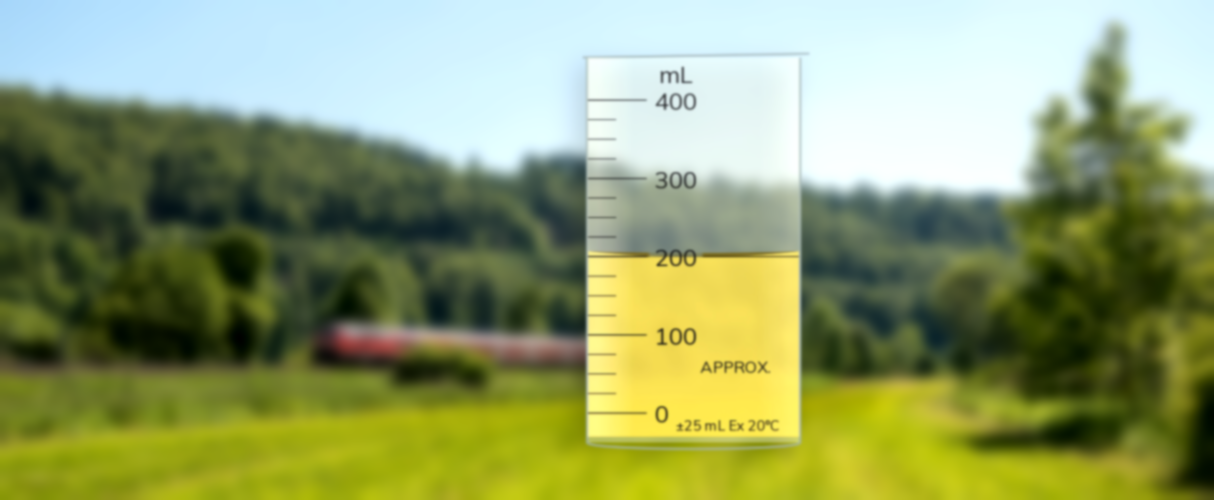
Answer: 200 (mL)
